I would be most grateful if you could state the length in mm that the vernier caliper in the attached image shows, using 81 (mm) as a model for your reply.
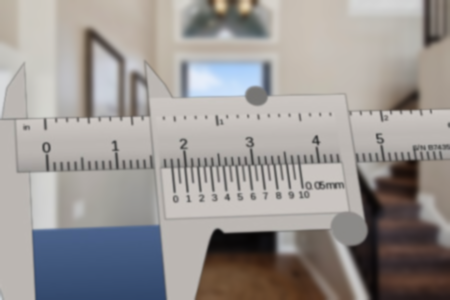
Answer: 18.0 (mm)
